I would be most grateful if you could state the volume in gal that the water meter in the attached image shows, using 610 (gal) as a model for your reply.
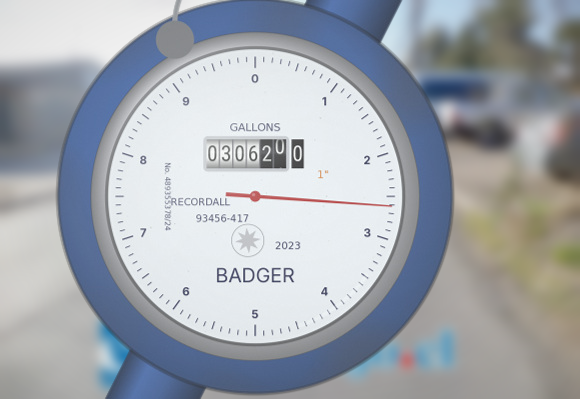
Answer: 306202.6 (gal)
